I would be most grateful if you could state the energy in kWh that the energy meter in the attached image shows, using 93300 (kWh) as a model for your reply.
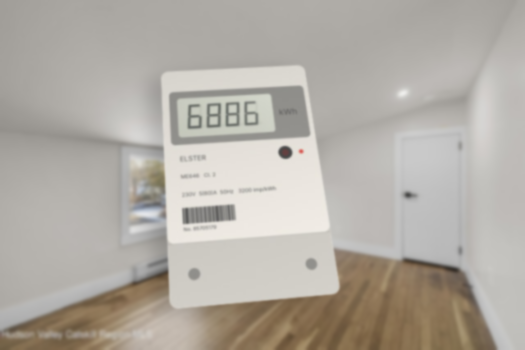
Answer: 6886 (kWh)
